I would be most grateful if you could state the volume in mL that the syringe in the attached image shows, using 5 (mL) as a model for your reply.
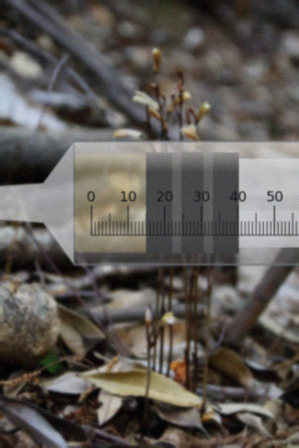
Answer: 15 (mL)
